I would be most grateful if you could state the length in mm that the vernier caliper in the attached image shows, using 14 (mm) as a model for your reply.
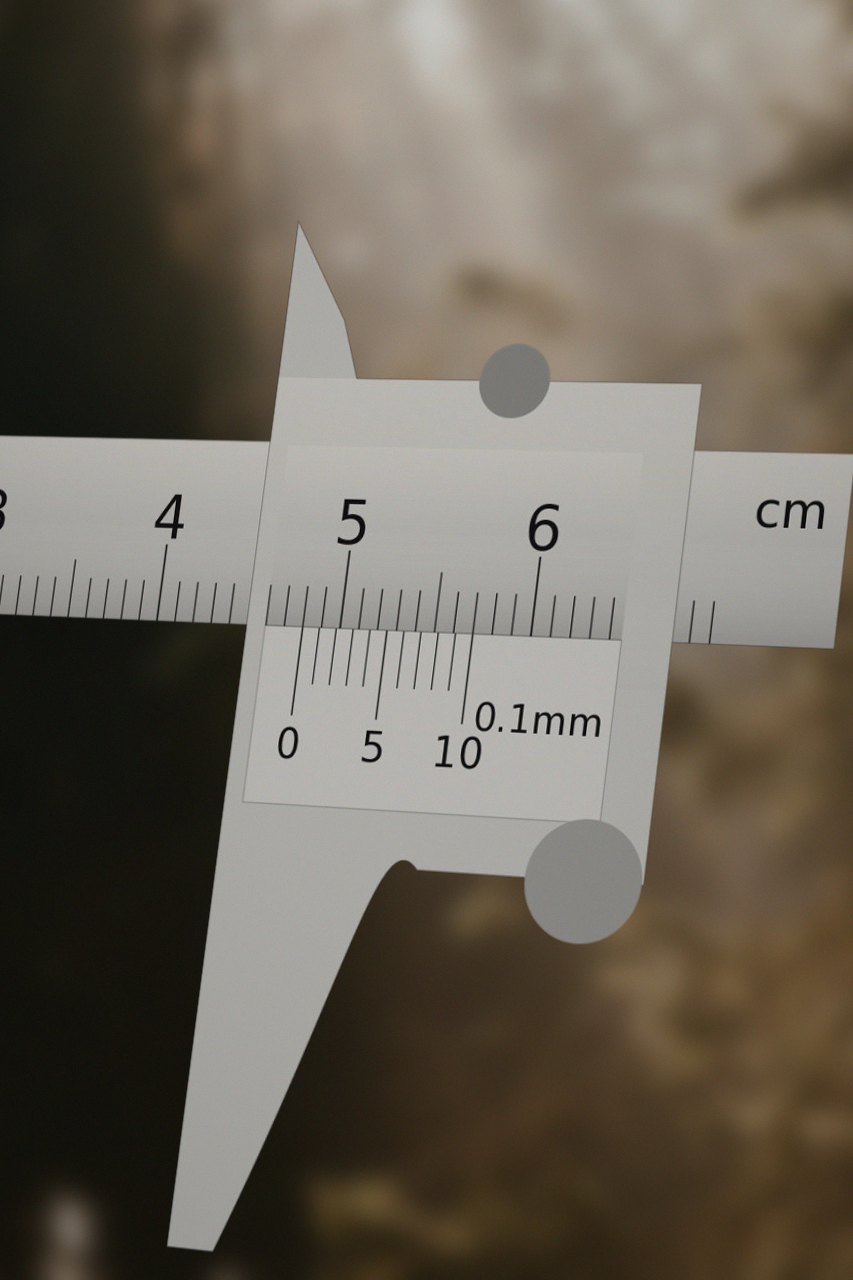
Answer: 48.0 (mm)
